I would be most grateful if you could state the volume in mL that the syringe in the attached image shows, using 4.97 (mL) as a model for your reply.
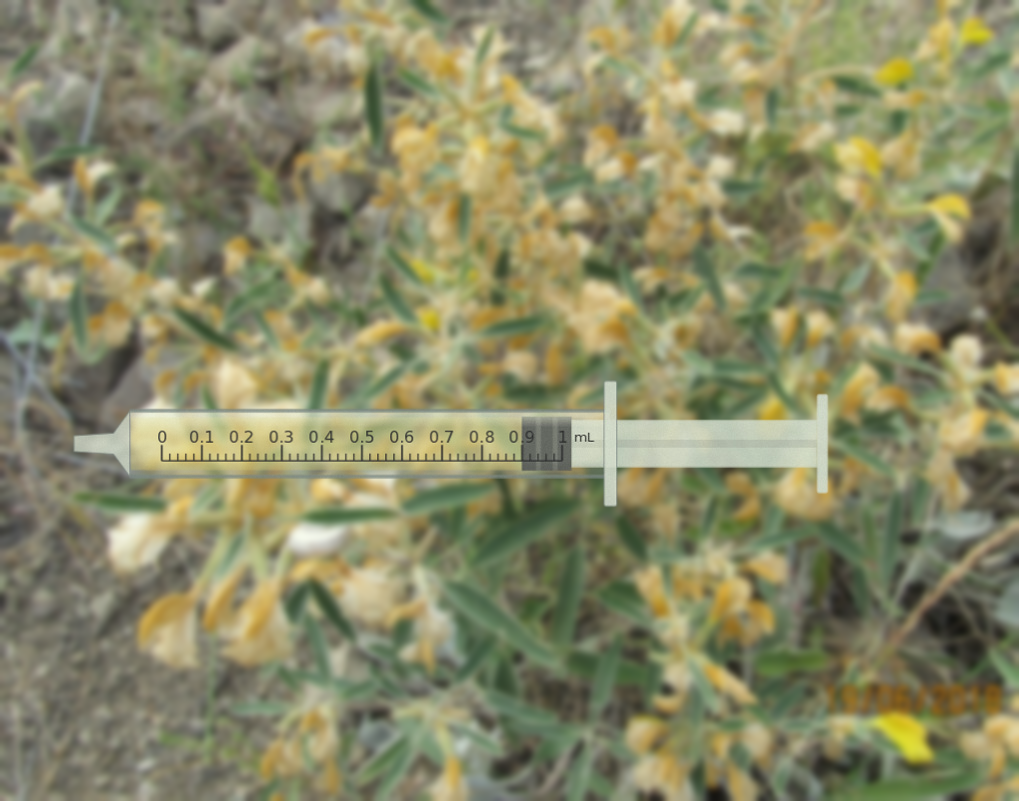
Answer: 0.9 (mL)
